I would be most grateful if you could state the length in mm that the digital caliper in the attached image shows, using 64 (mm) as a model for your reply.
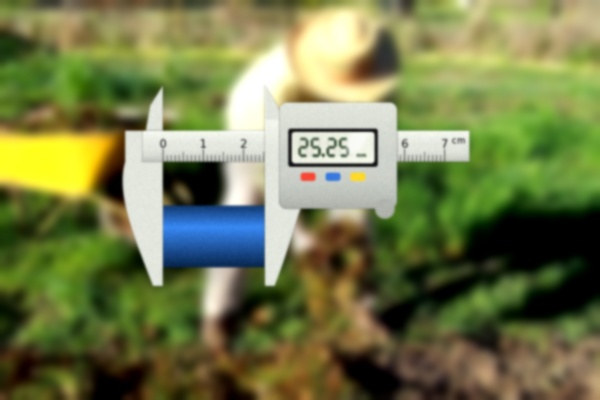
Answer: 25.25 (mm)
